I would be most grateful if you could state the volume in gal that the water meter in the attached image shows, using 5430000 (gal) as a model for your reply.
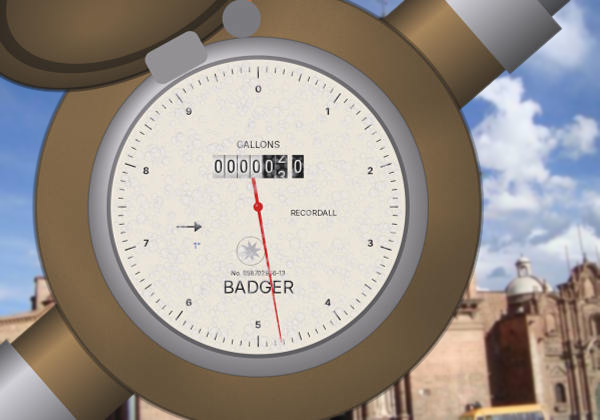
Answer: 24.7 (gal)
